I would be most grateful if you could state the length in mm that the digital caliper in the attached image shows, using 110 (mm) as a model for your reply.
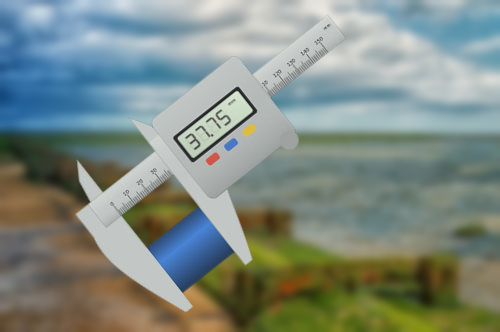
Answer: 37.75 (mm)
